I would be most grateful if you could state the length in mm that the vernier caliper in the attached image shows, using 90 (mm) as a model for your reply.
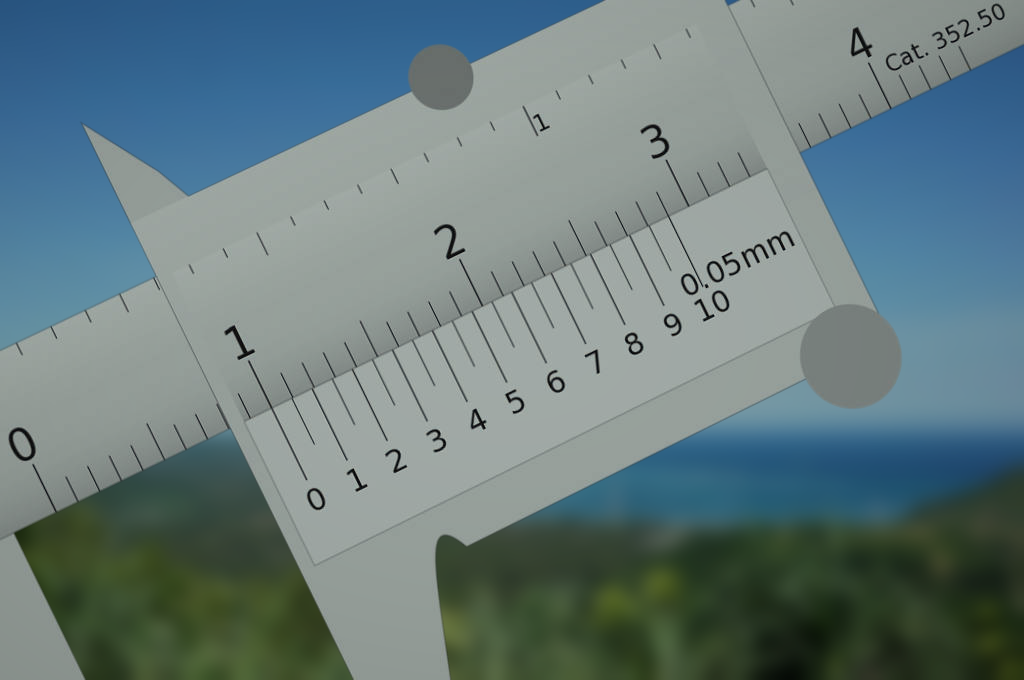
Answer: 10.00 (mm)
